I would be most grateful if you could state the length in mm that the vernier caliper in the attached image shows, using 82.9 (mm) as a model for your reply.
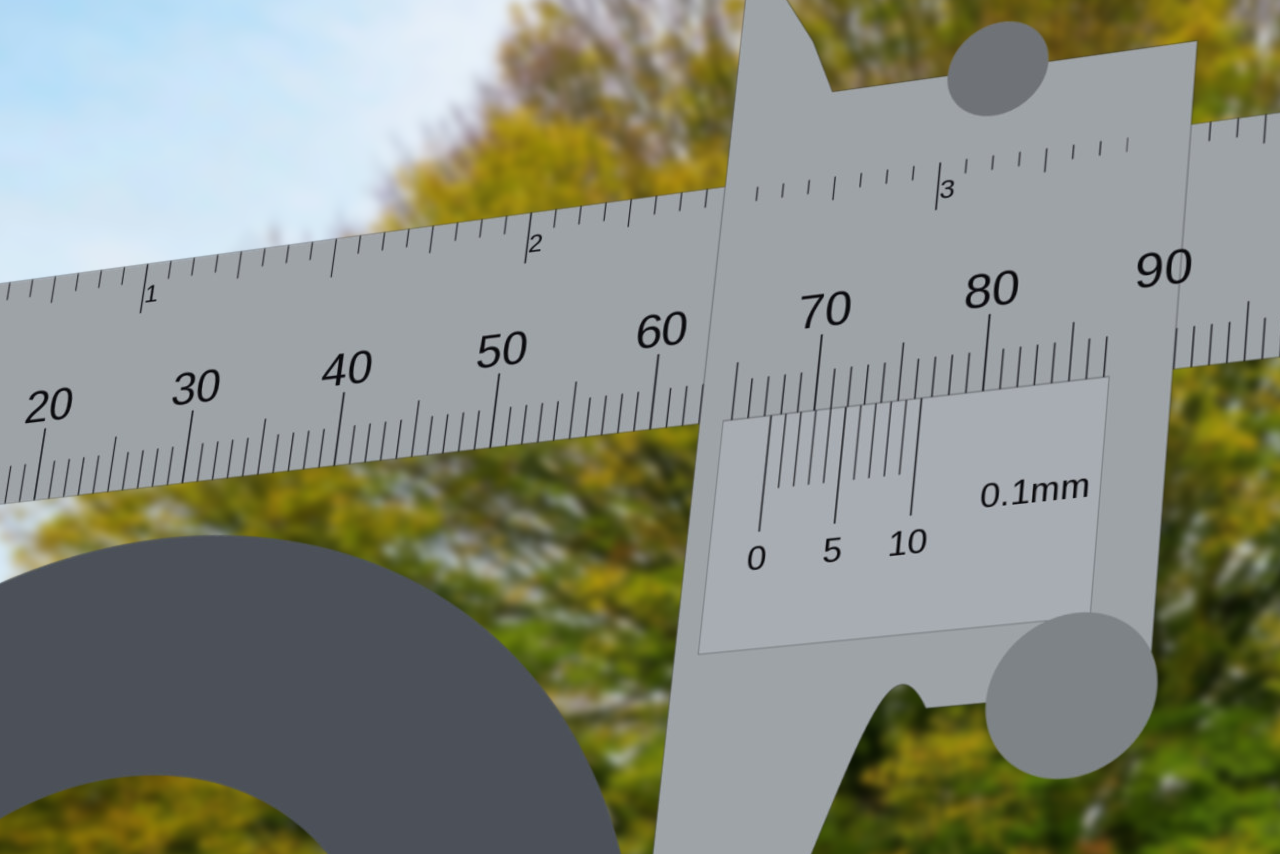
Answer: 67.4 (mm)
